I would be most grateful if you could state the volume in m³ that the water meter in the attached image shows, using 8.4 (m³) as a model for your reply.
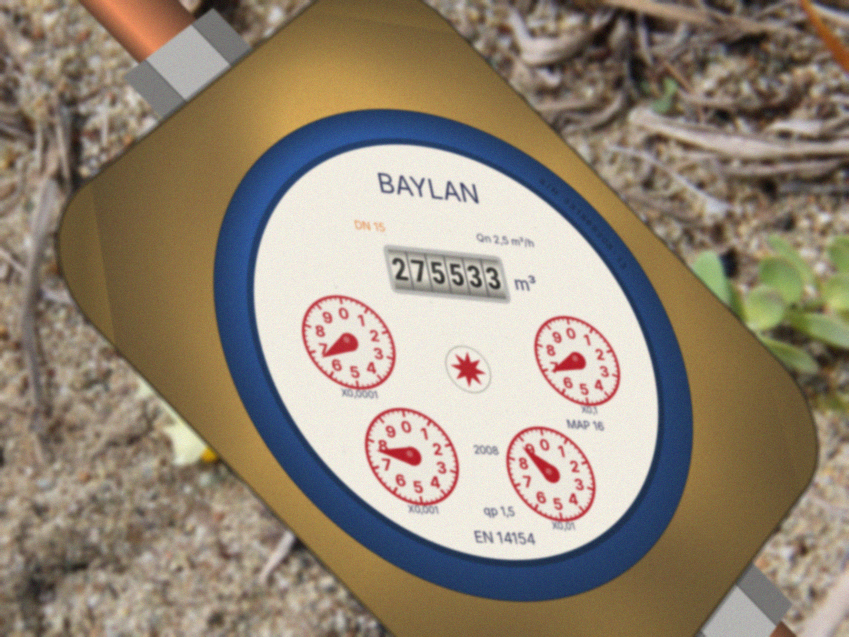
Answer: 275533.6876 (m³)
